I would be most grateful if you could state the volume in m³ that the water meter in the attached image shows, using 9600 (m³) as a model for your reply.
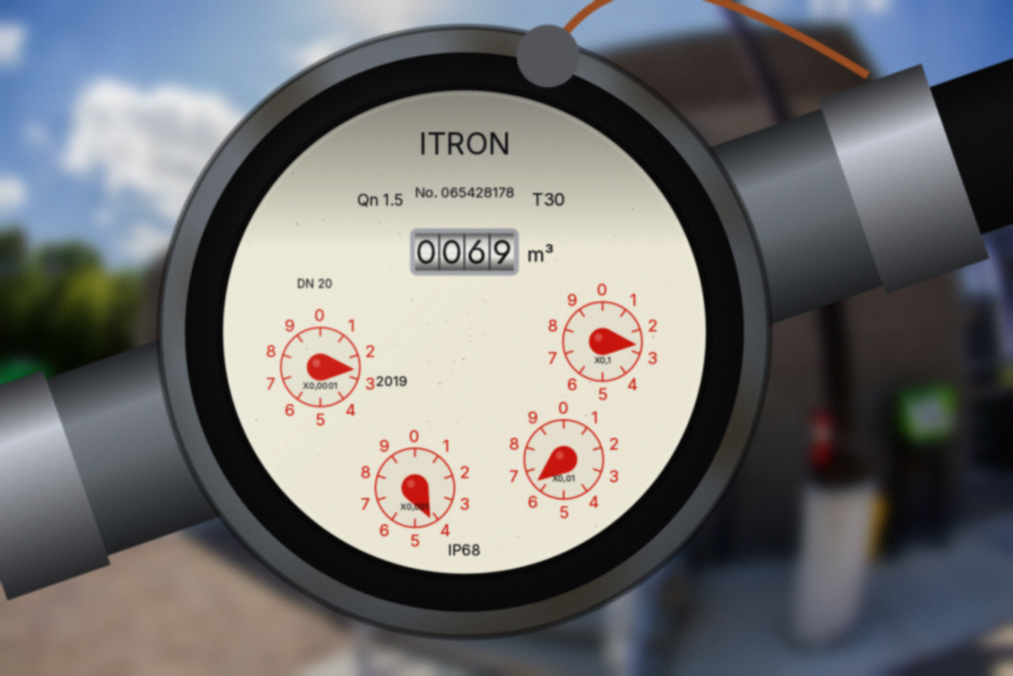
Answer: 69.2642 (m³)
